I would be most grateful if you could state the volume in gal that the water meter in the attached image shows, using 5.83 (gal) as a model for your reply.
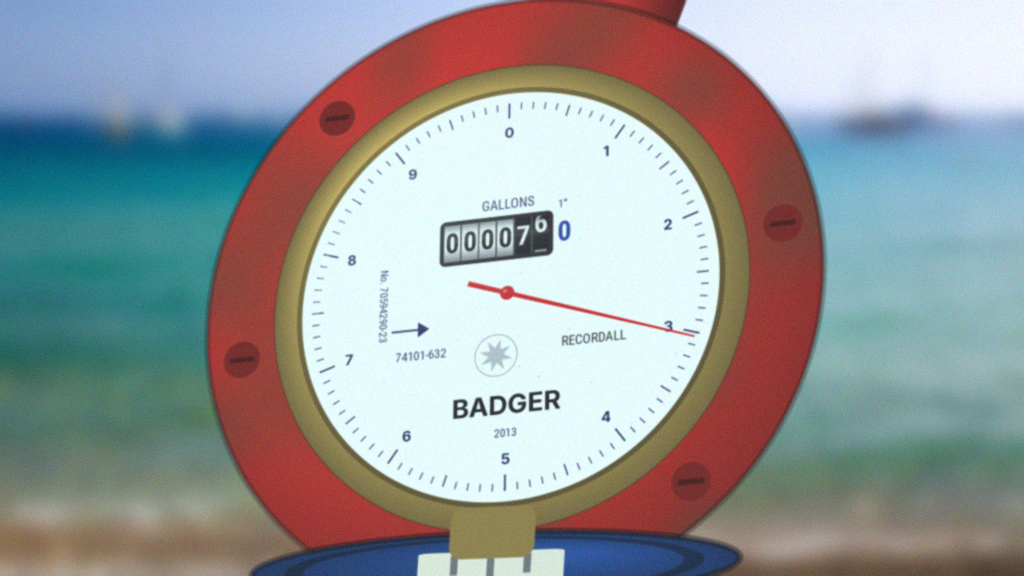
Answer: 763.0 (gal)
